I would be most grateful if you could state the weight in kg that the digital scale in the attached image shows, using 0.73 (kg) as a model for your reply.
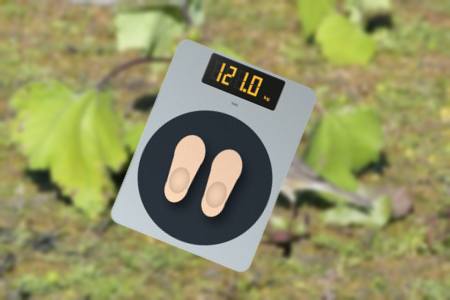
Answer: 121.0 (kg)
